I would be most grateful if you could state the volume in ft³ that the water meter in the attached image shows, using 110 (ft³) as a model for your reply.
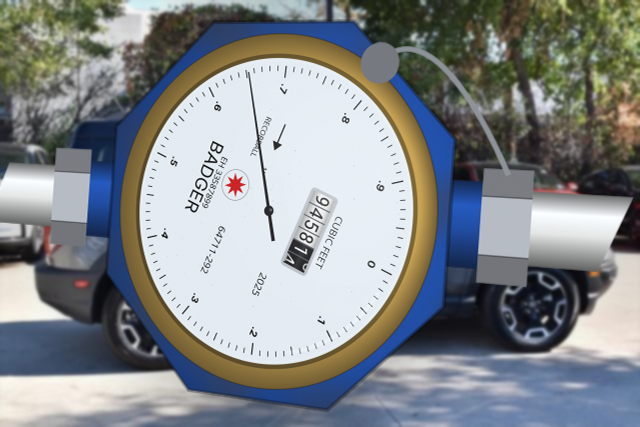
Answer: 945813.65 (ft³)
